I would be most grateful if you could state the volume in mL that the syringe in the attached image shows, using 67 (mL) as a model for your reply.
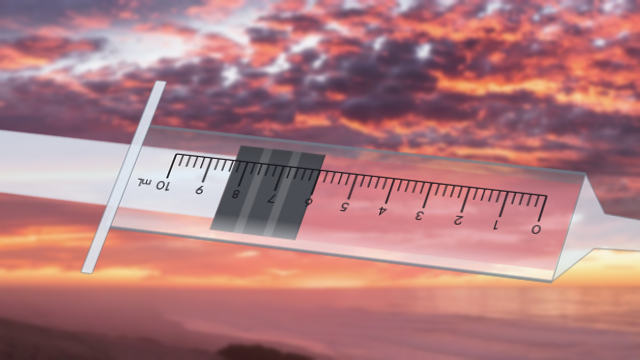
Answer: 6 (mL)
